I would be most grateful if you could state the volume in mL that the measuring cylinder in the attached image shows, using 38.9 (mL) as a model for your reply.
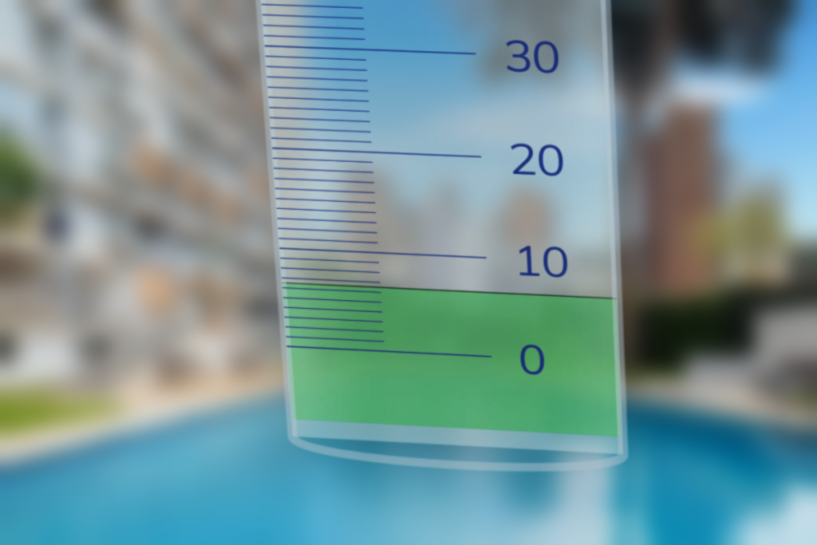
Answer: 6.5 (mL)
